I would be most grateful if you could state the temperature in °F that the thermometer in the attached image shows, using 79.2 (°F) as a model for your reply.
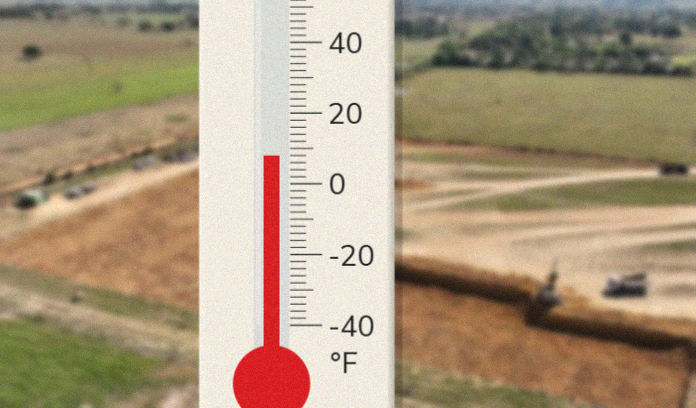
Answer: 8 (°F)
